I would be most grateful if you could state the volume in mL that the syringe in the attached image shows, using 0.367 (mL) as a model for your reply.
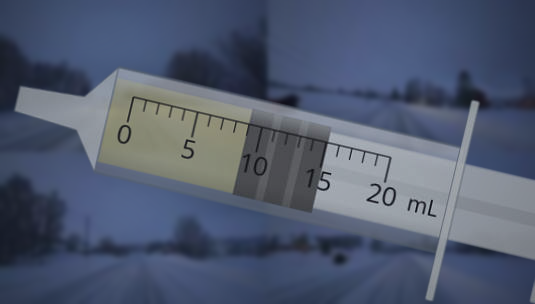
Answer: 9 (mL)
